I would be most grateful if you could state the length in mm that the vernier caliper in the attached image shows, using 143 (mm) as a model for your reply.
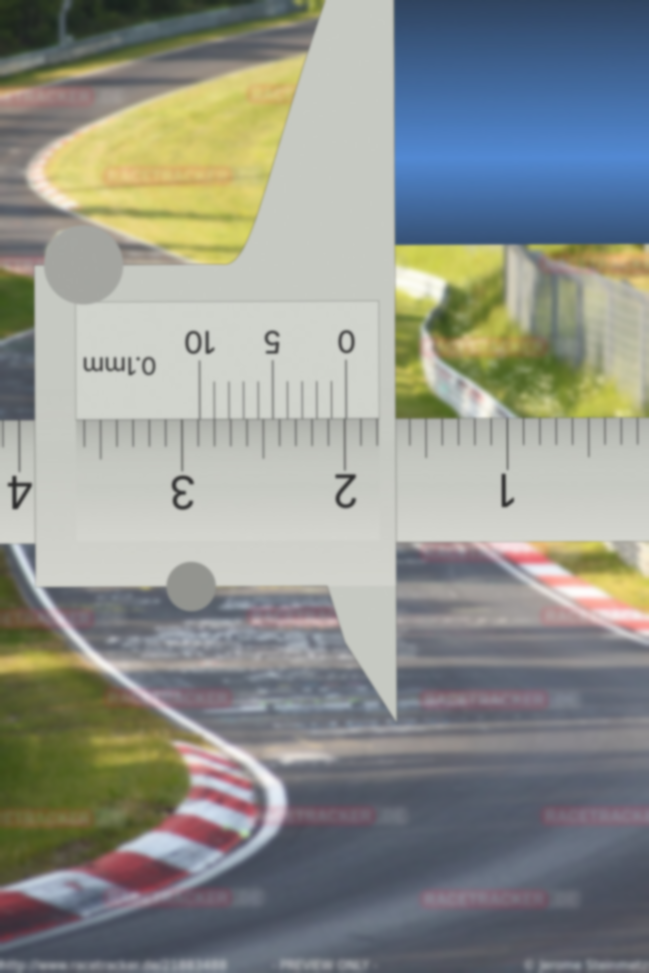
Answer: 19.9 (mm)
